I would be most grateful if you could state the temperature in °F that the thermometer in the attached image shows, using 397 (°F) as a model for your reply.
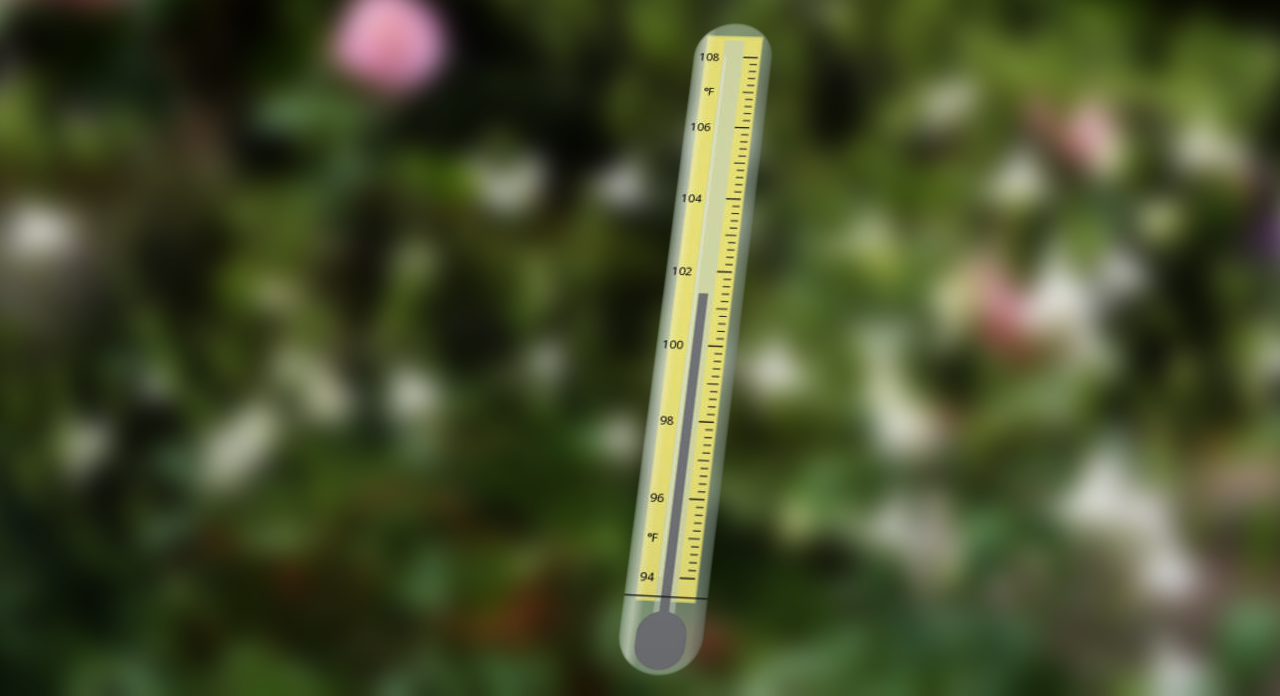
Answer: 101.4 (°F)
